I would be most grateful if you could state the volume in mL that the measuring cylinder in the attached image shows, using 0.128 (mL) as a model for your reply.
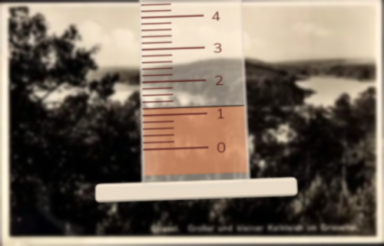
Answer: 1.2 (mL)
